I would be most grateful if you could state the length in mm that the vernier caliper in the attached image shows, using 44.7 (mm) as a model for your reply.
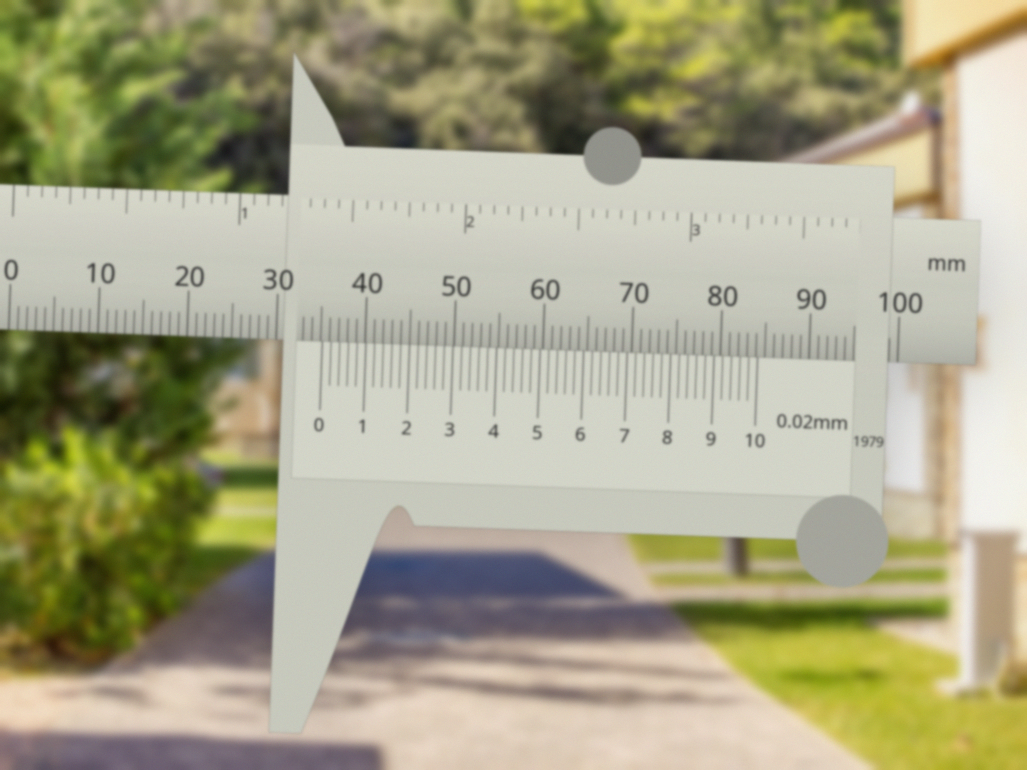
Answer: 35.2 (mm)
